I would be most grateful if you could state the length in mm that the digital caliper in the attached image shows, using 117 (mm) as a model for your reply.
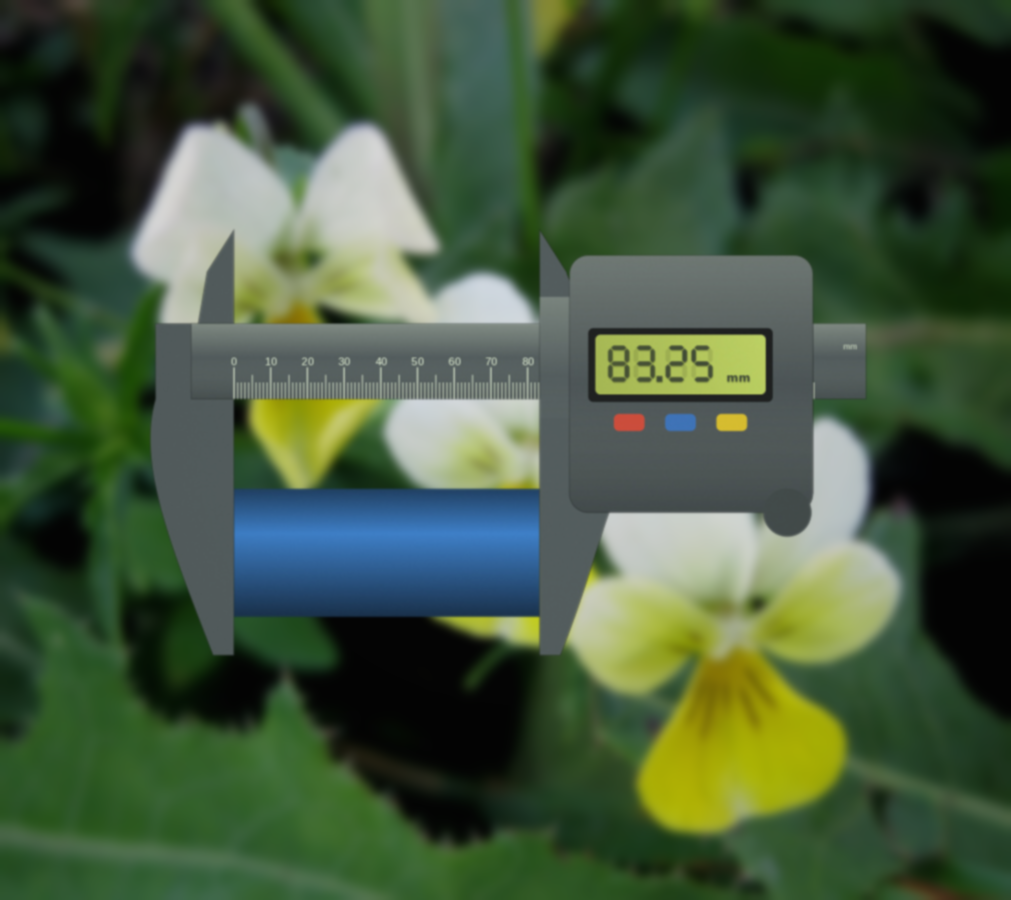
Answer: 83.25 (mm)
